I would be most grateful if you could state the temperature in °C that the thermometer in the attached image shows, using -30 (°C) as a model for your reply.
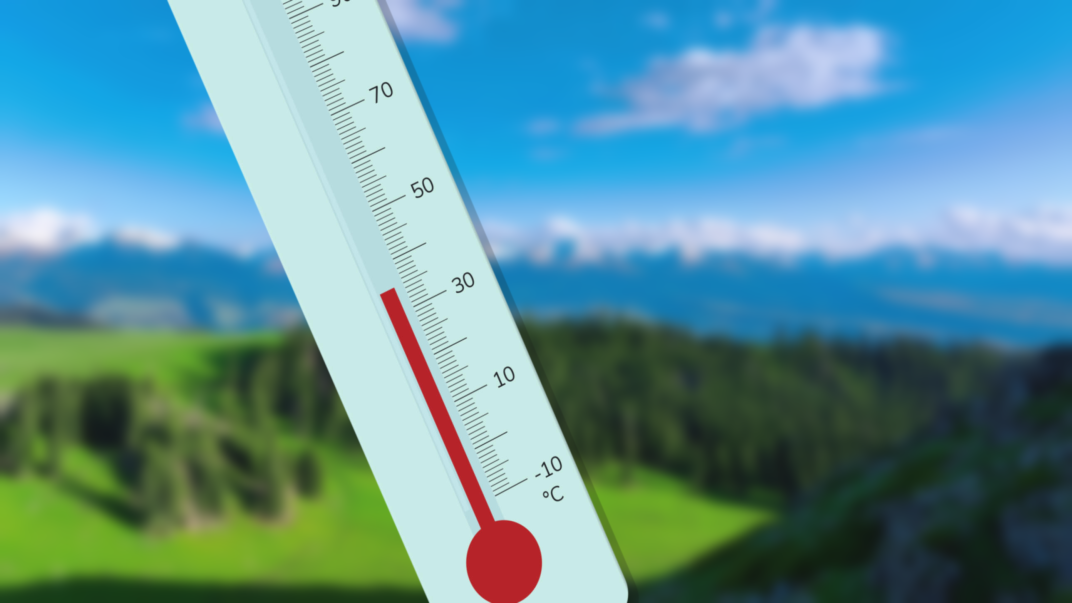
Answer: 35 (°C)
